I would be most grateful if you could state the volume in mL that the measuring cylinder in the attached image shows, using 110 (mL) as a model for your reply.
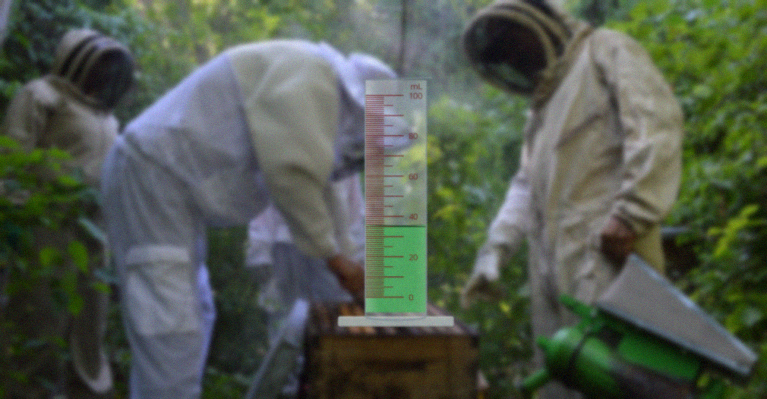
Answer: 35 (mL)
